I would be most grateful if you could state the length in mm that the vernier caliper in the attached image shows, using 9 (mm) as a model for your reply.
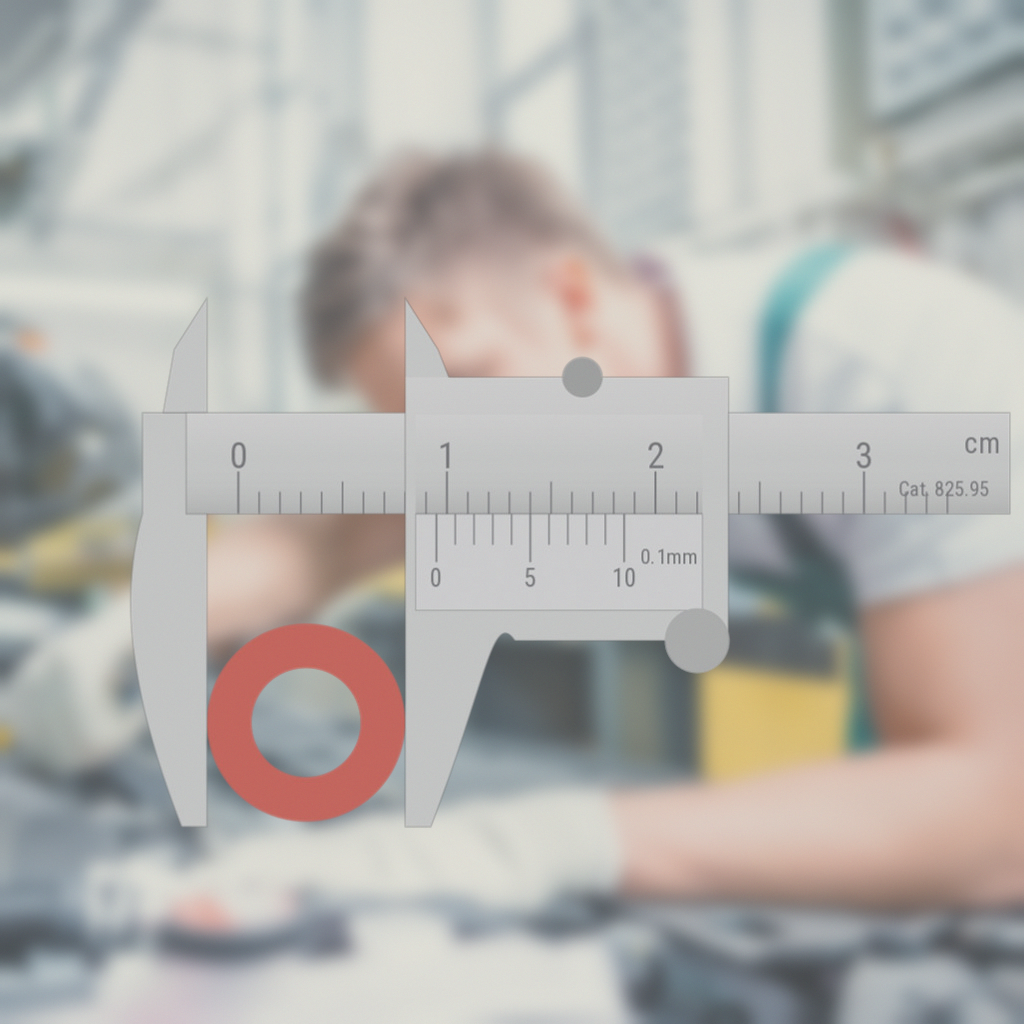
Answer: 9.5 (mm)
